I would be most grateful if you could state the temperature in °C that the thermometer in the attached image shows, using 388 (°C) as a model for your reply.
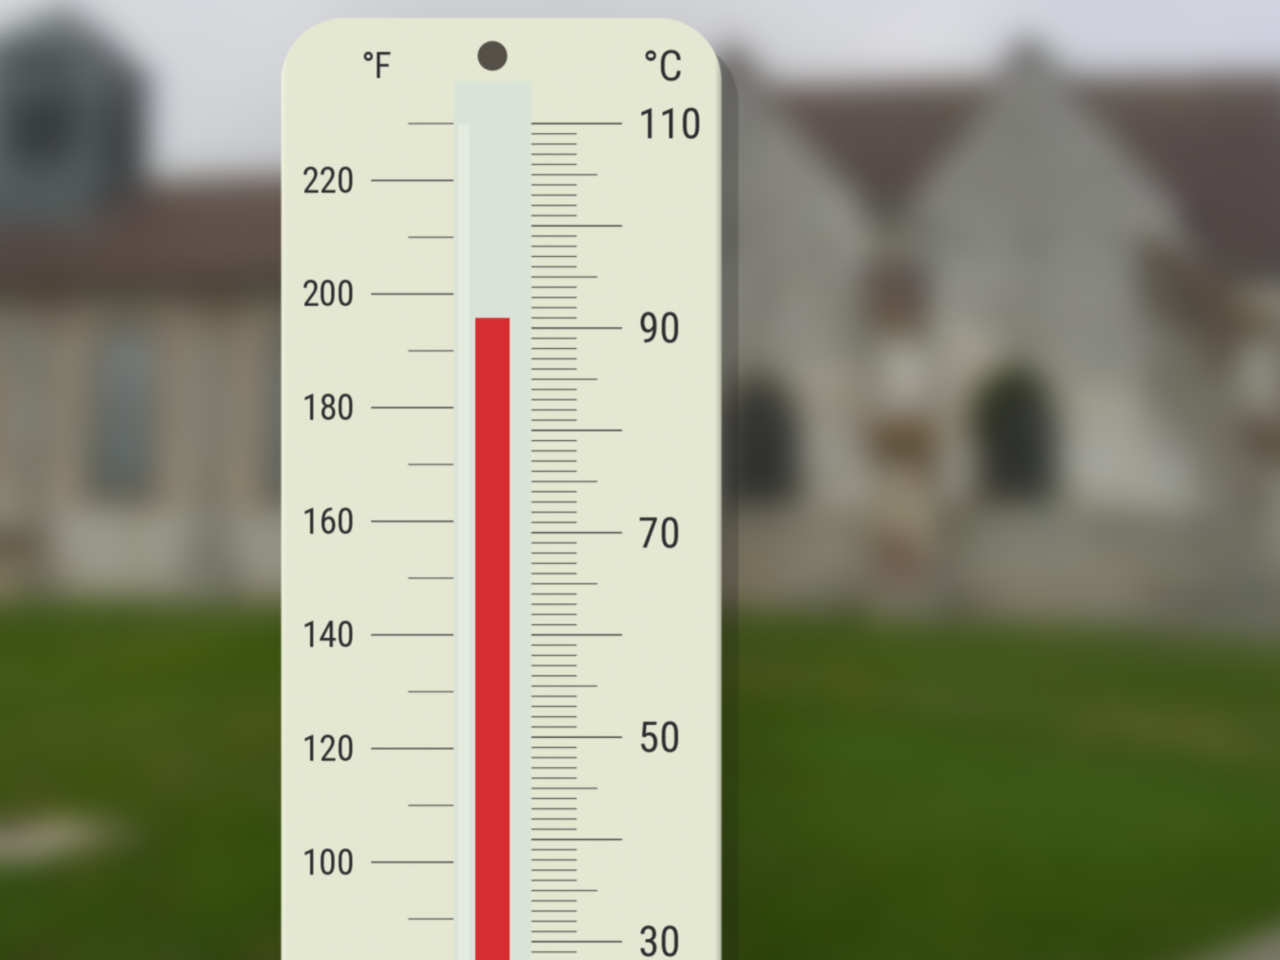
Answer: 91 (°C)
